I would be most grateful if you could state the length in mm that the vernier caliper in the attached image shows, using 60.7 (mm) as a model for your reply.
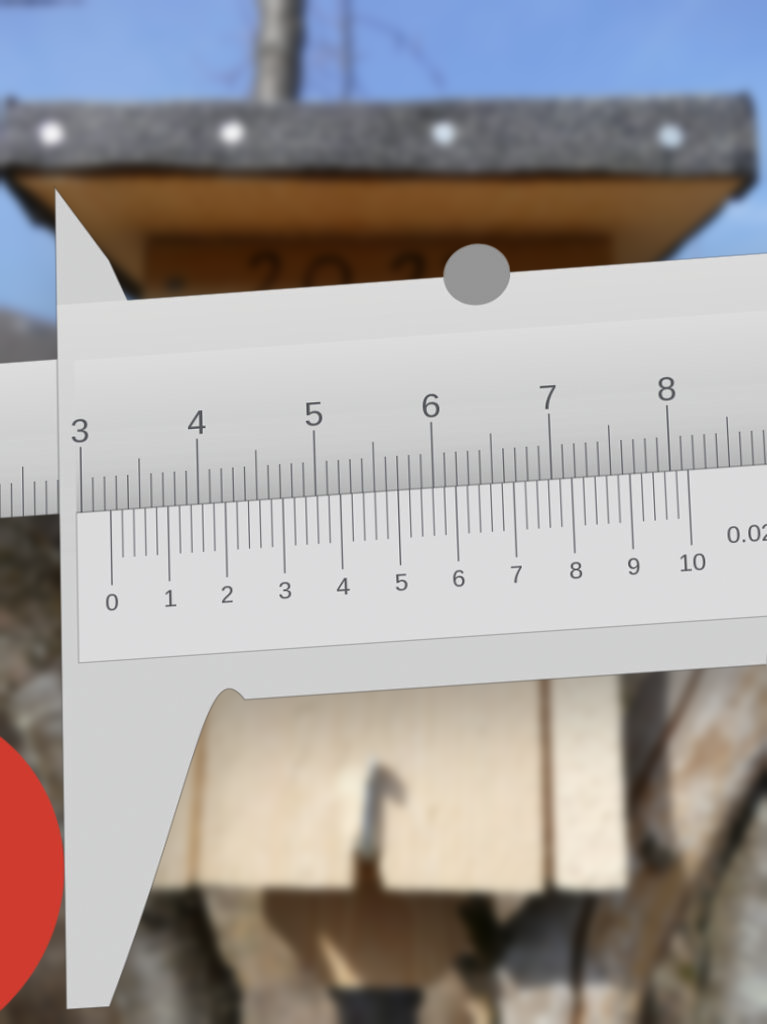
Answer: 32.5 (mm)
